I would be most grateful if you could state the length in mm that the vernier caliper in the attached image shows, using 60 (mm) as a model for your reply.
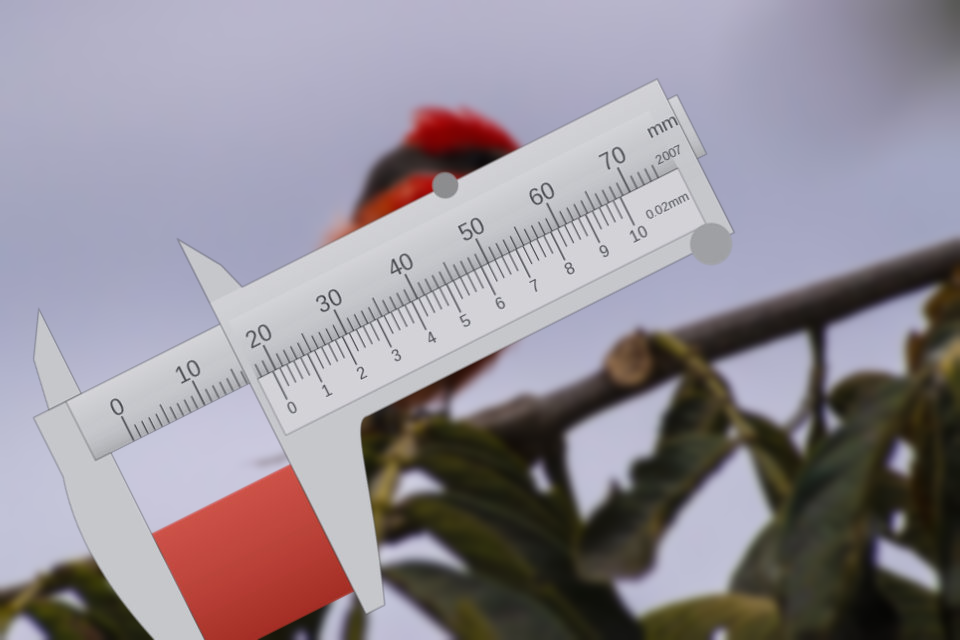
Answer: 19.6 (mm)
